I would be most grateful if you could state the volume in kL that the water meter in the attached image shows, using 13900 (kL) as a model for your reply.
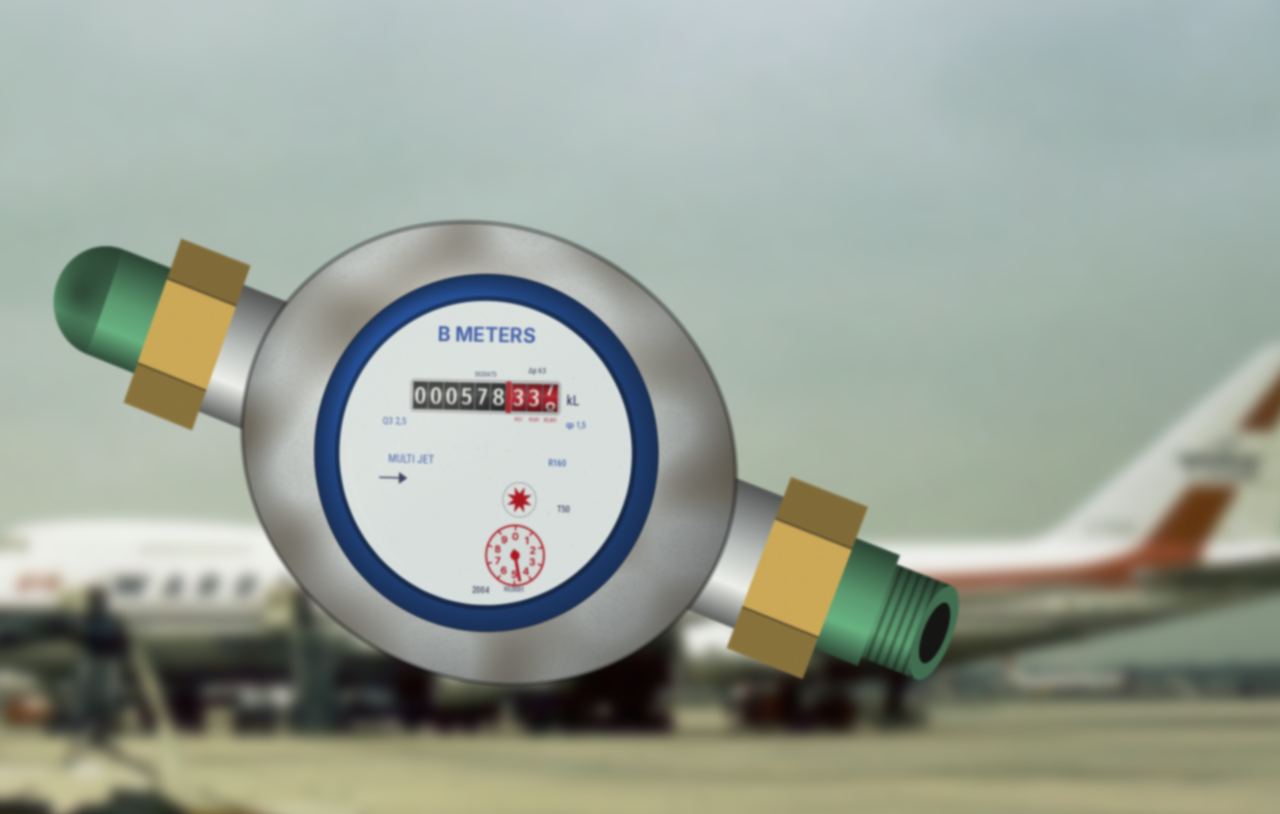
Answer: 578.3374 (kL)
